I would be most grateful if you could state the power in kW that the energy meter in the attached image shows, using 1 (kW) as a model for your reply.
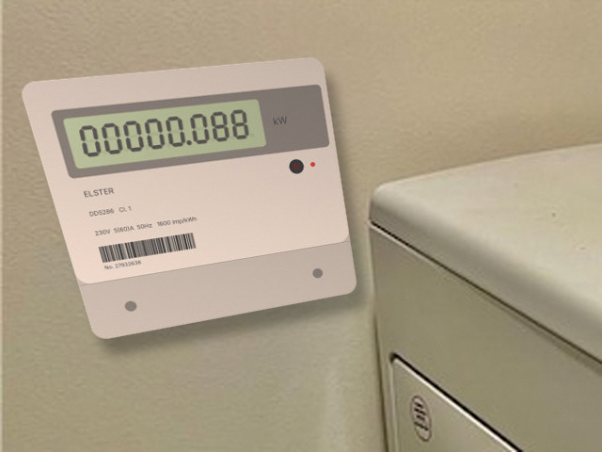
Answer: 0.088 (kW)
